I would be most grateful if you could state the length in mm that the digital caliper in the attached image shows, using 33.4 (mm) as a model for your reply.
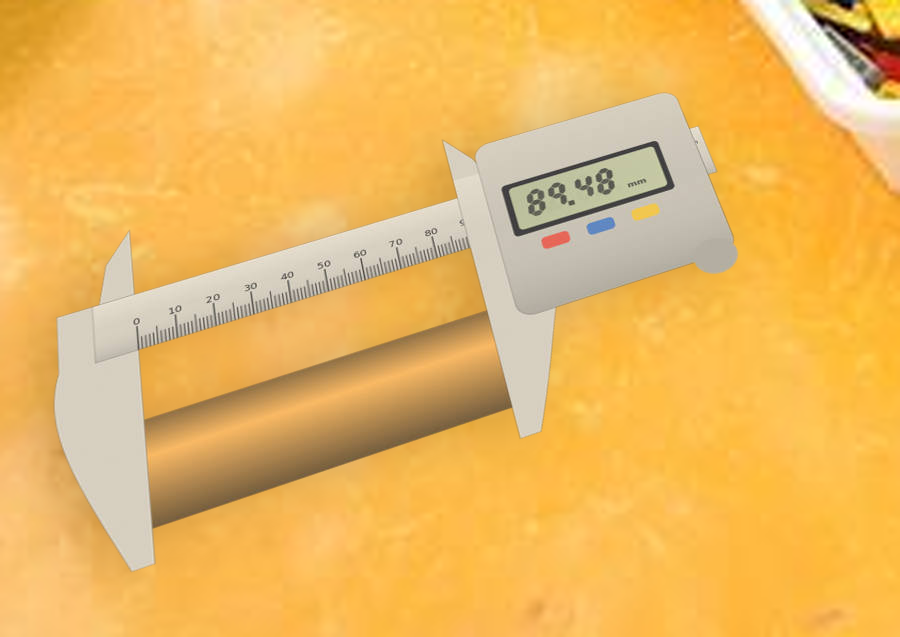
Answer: 89.48 (mm)
